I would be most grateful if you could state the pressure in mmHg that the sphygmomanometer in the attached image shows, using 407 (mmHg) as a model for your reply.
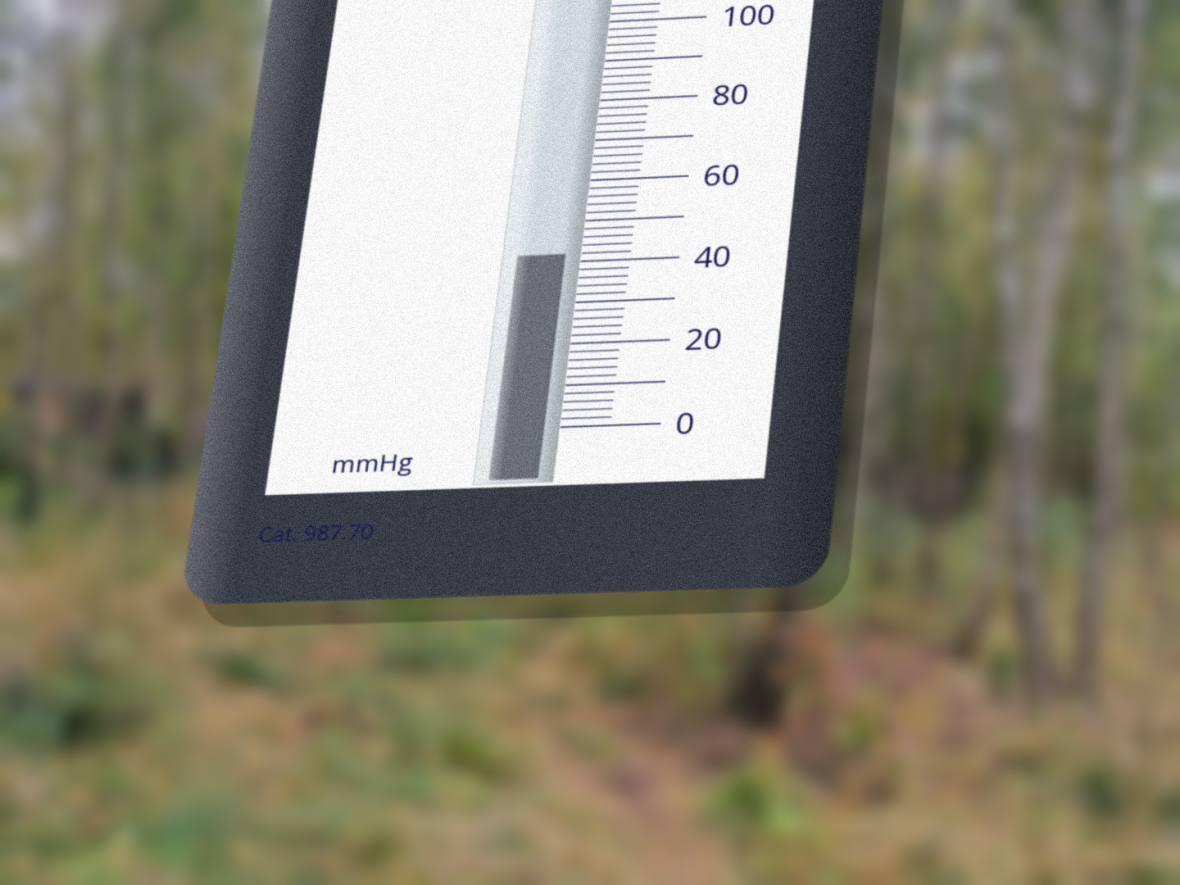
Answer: 42 (mmHg)
